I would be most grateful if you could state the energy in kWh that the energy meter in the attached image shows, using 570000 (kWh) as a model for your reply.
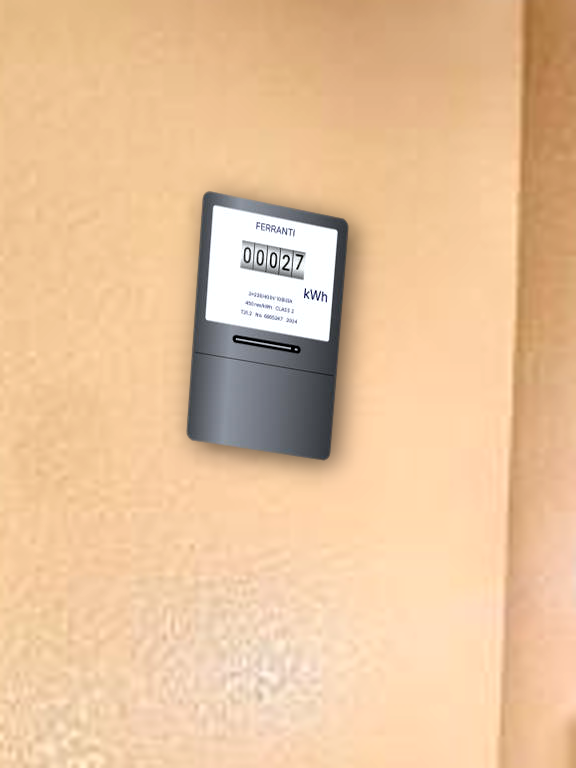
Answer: 27 (kWh)
